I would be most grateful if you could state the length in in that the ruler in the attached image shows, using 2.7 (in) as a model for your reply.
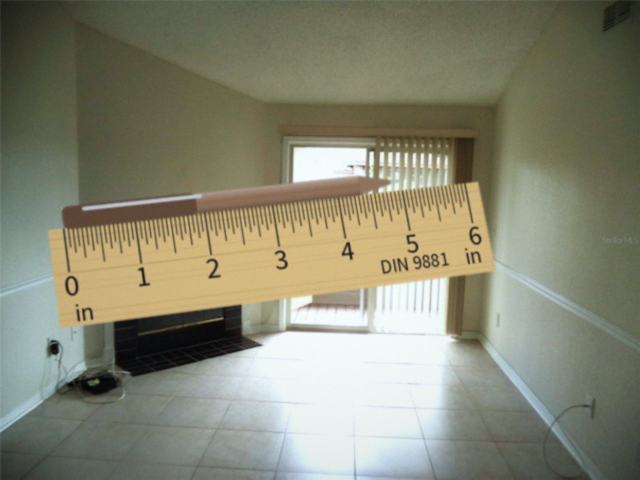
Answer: 5 (in)
